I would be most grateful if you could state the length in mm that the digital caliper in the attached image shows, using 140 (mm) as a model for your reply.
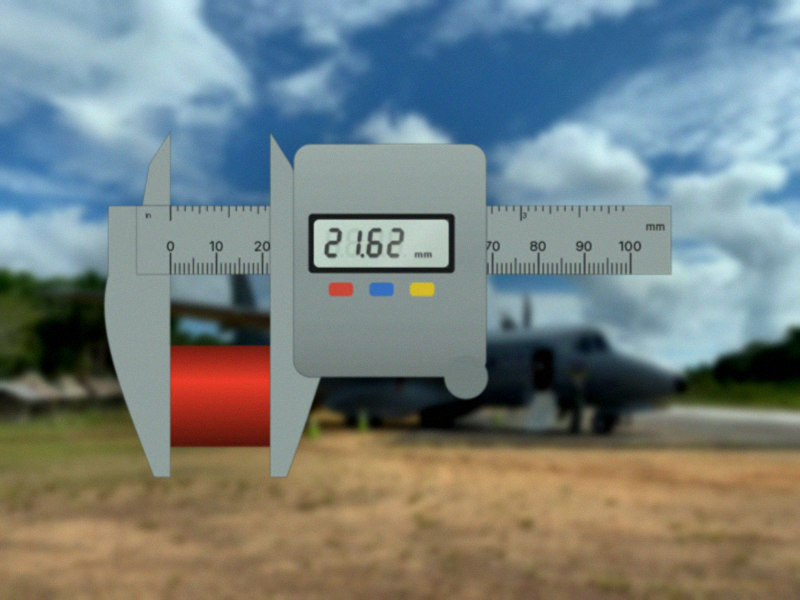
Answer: 21.62 (mm)
